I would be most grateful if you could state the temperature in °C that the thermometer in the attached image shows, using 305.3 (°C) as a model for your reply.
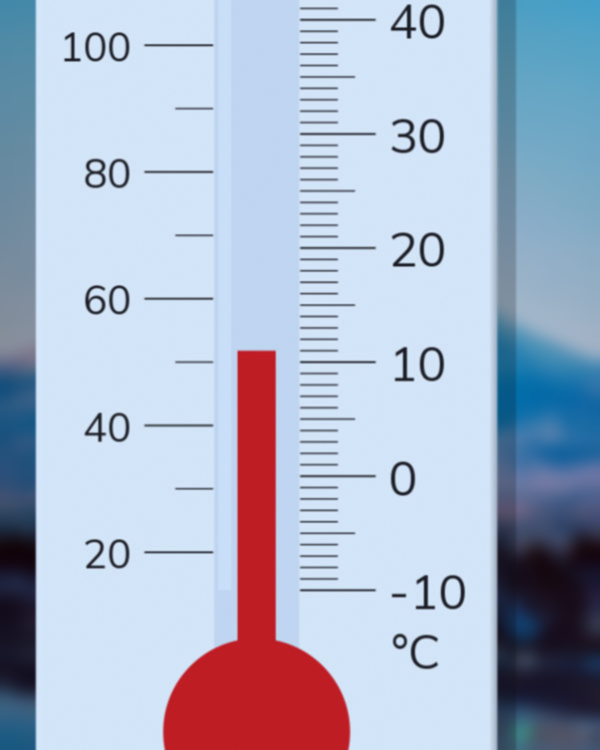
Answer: 11 (°C)
